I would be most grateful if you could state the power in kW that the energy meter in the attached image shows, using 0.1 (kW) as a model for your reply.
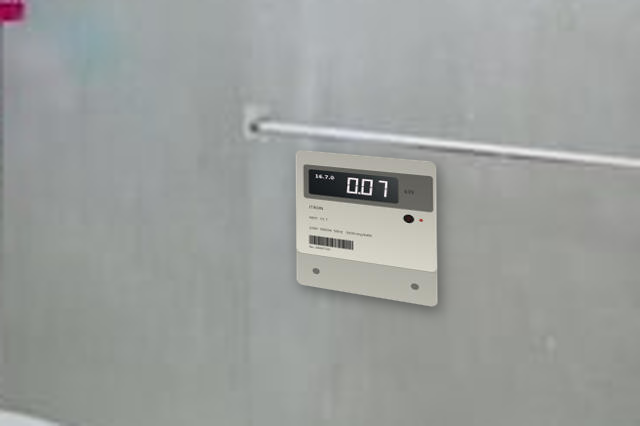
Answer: 0.07 (kW)
